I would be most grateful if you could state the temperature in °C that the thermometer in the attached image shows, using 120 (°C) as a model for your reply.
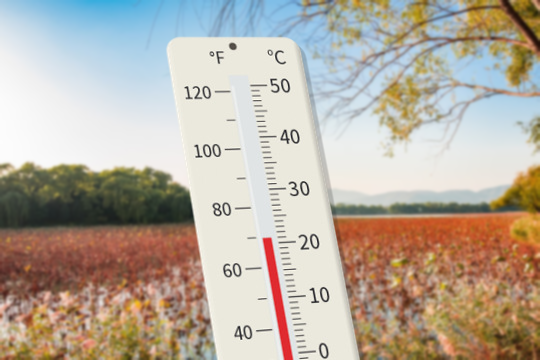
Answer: 21 (°C)
